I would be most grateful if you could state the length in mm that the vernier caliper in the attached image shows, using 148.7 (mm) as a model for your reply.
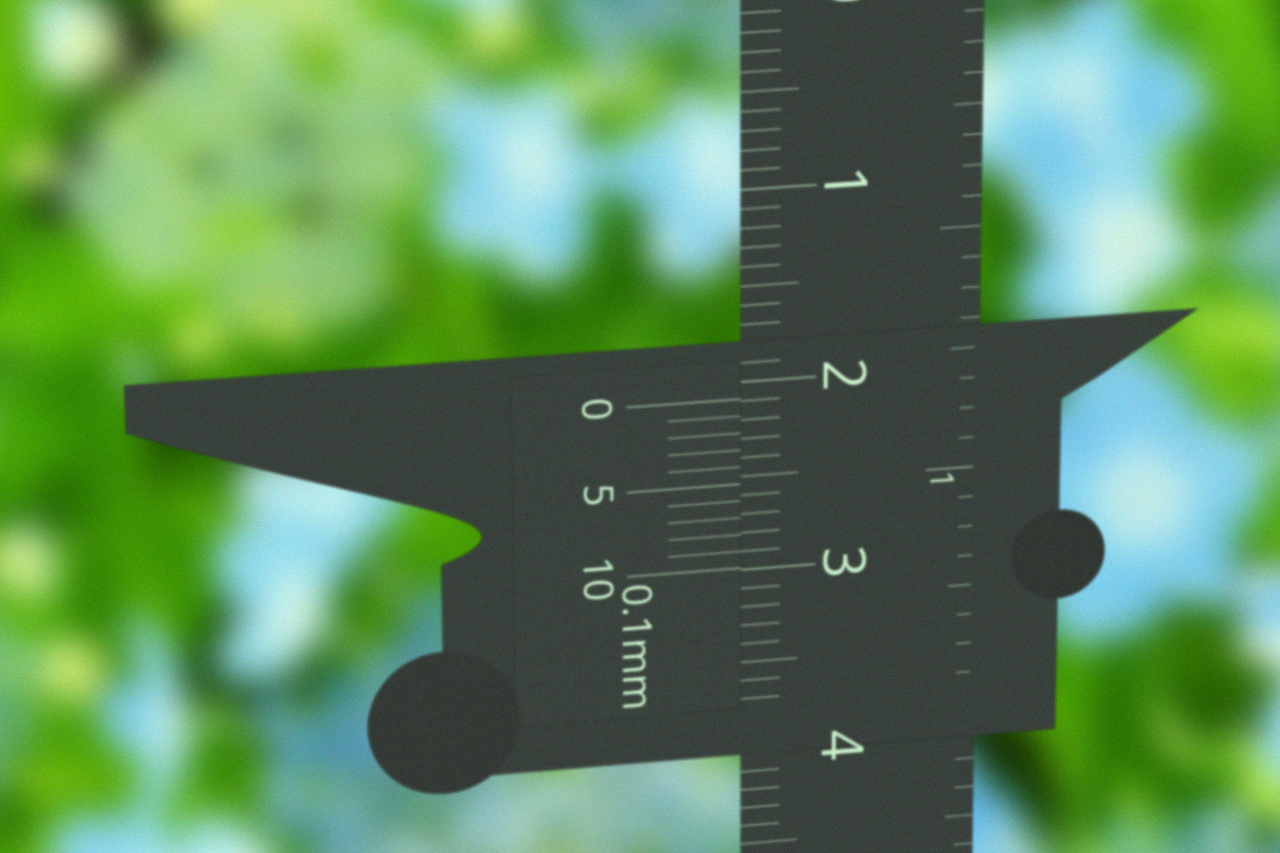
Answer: 20.9 (mm)
